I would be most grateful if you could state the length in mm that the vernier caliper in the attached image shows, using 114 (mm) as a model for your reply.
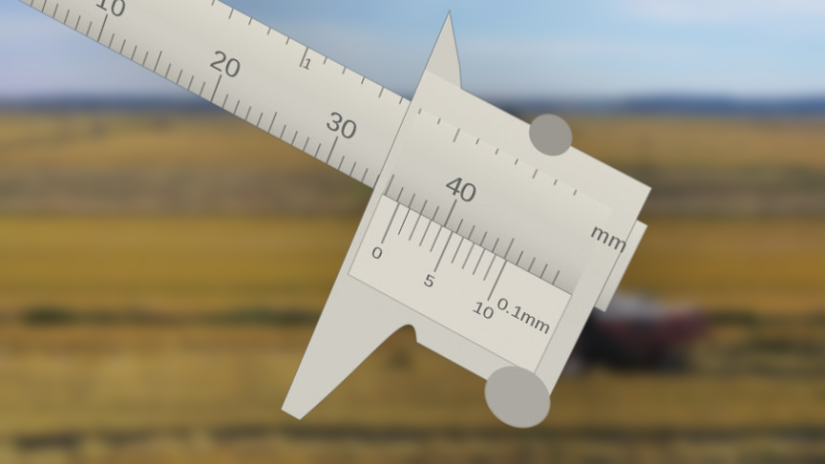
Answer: 36.2 (mm)
